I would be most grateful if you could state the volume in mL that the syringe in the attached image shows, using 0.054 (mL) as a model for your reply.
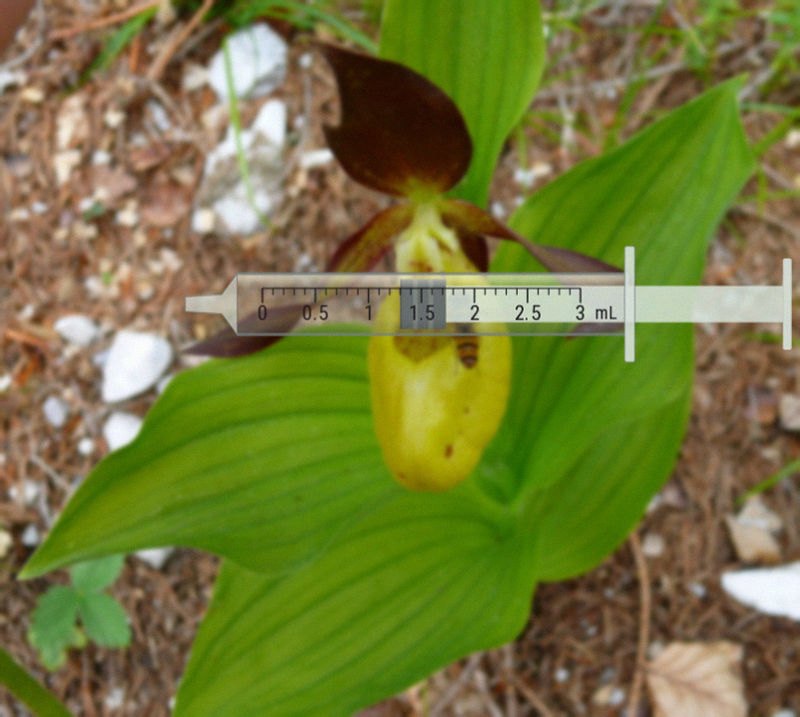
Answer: 1.3 (mL)
